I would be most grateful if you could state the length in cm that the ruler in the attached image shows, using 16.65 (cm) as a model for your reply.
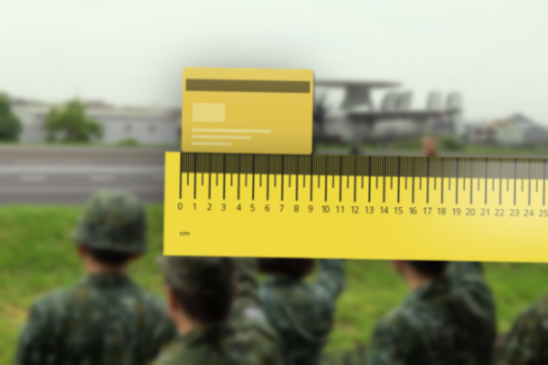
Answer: 9 (cm)
